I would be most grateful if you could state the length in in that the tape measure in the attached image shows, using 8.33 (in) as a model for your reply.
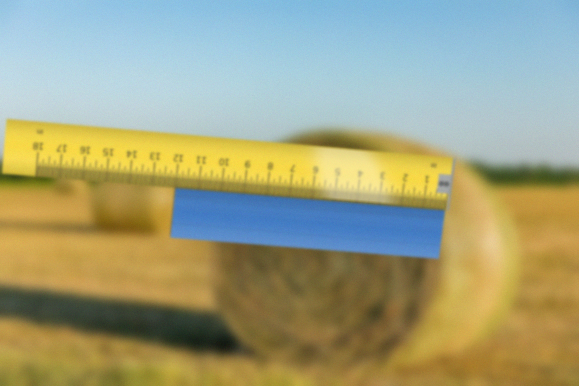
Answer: 12 (in)
